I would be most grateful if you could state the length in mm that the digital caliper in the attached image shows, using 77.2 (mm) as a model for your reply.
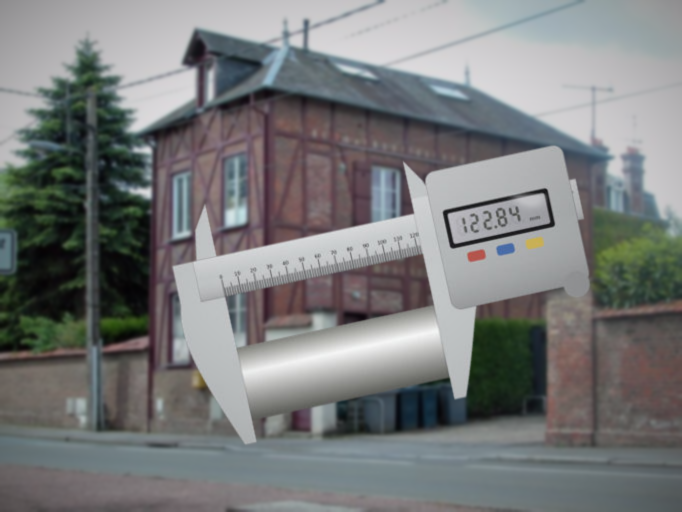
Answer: 122.84 (mm)
